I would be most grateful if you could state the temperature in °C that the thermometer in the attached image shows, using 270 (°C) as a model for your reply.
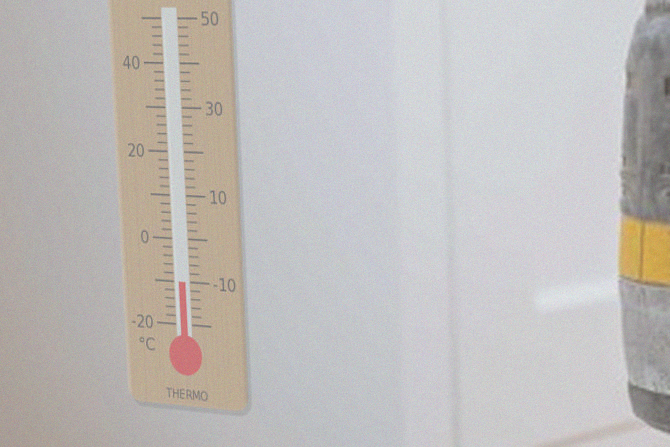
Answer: -10 (°C)
